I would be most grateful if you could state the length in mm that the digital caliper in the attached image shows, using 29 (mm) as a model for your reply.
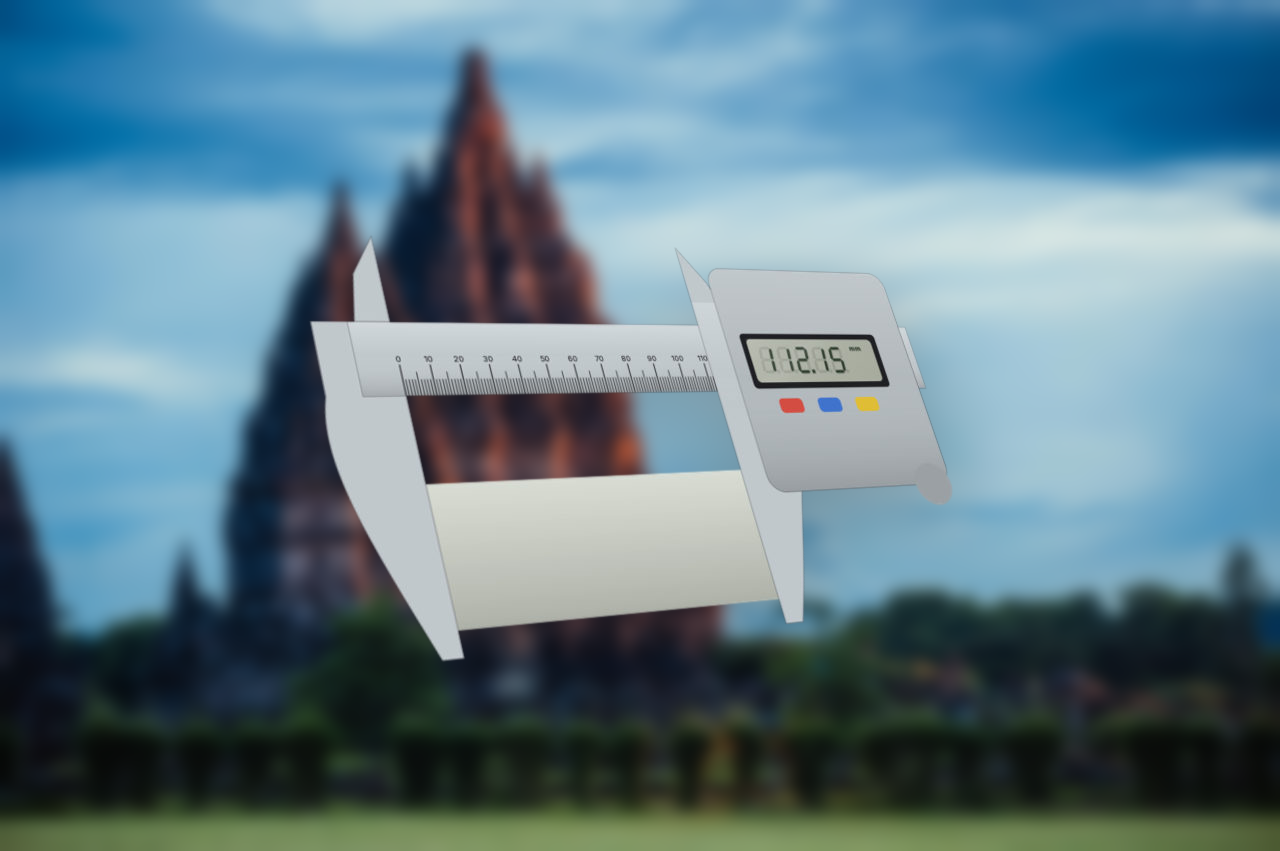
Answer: 112.15 (mm)
